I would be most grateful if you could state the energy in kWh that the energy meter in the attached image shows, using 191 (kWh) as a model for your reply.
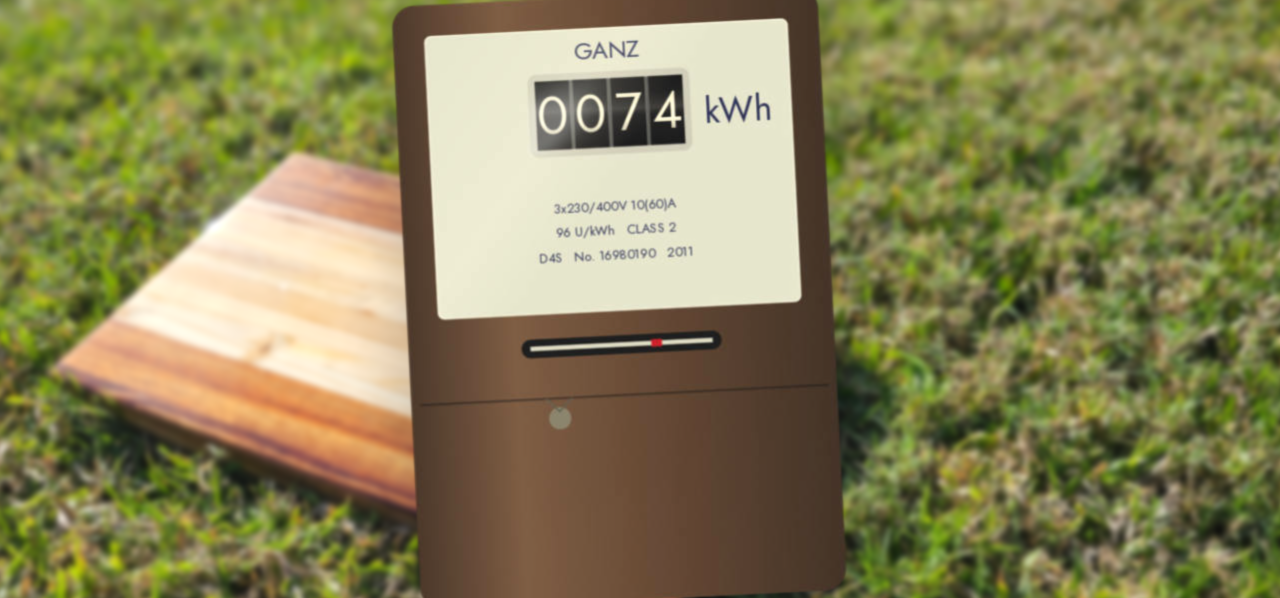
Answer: 74 (kWh)
